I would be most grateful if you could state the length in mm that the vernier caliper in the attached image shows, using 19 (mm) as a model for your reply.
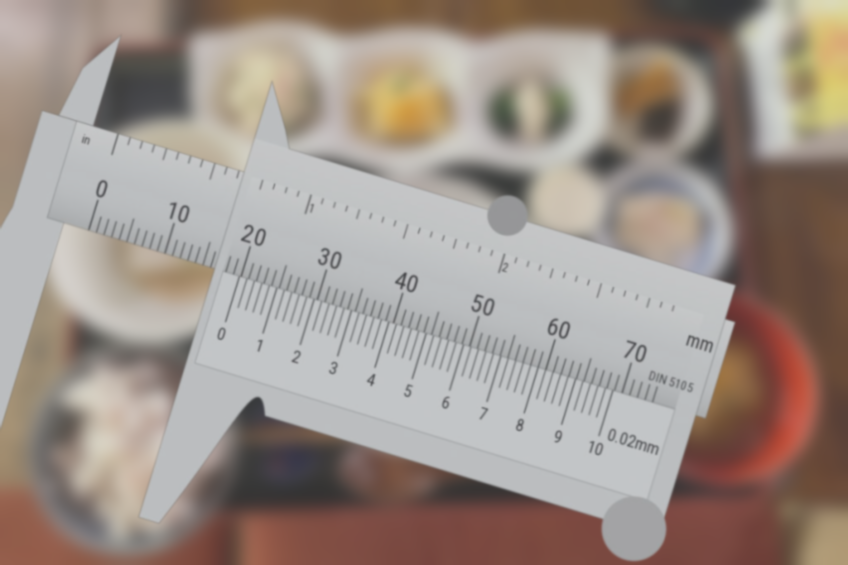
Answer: 19.8 (mm)
